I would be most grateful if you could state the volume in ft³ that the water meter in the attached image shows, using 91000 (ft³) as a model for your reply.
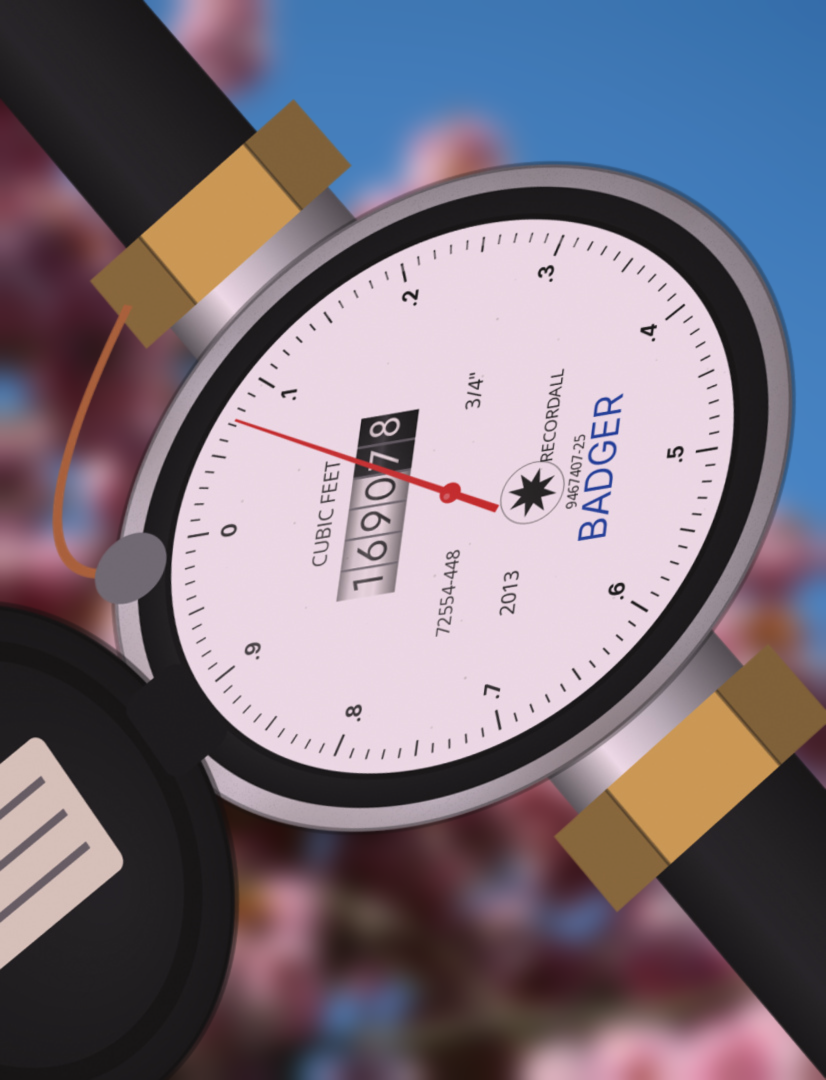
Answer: 169078.07 (ft³)
